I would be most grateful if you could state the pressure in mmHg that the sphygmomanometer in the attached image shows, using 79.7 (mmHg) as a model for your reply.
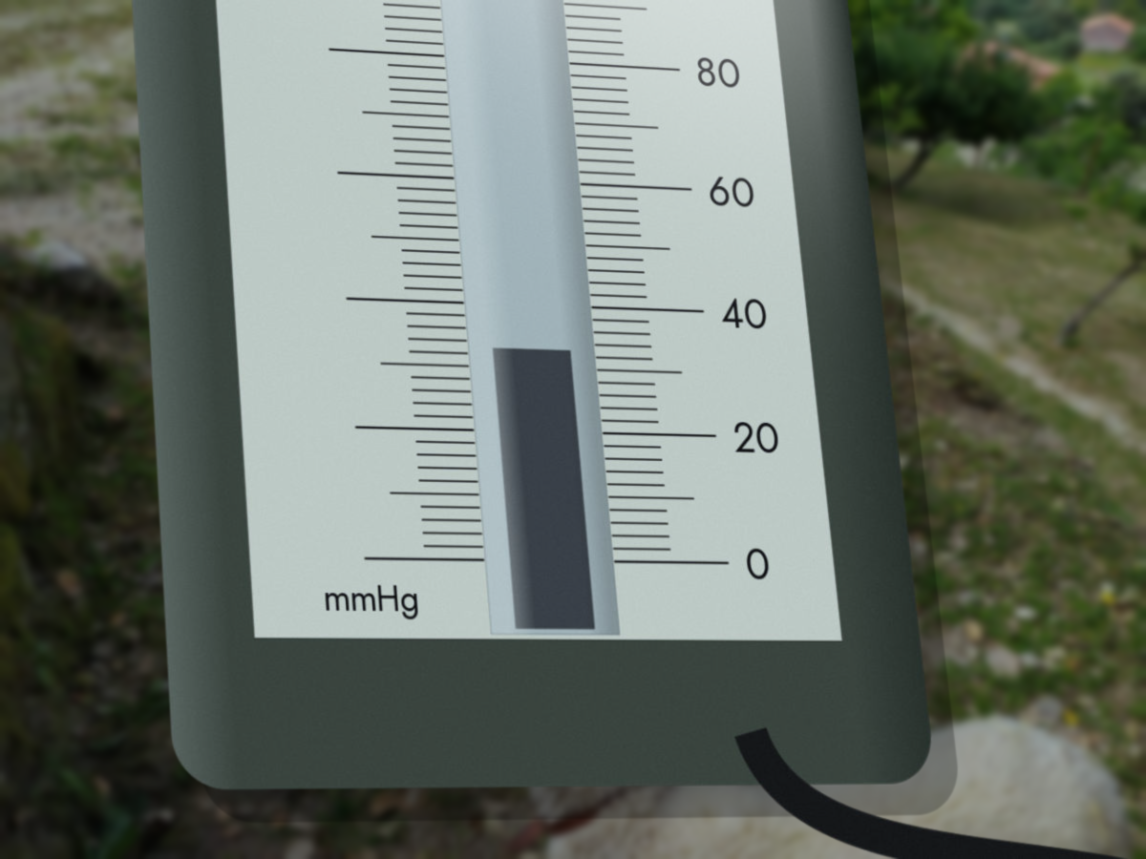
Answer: 33 (mmHg)
